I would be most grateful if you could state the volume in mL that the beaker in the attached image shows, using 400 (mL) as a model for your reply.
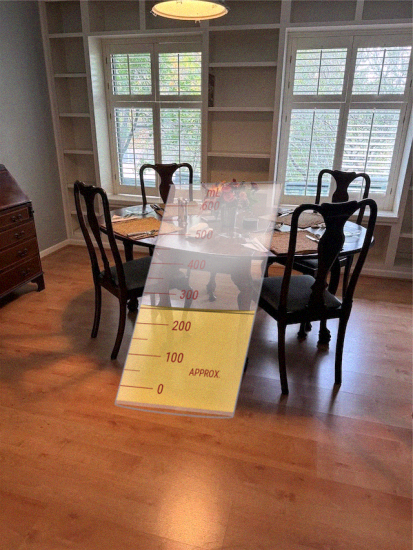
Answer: 250 (mL)
